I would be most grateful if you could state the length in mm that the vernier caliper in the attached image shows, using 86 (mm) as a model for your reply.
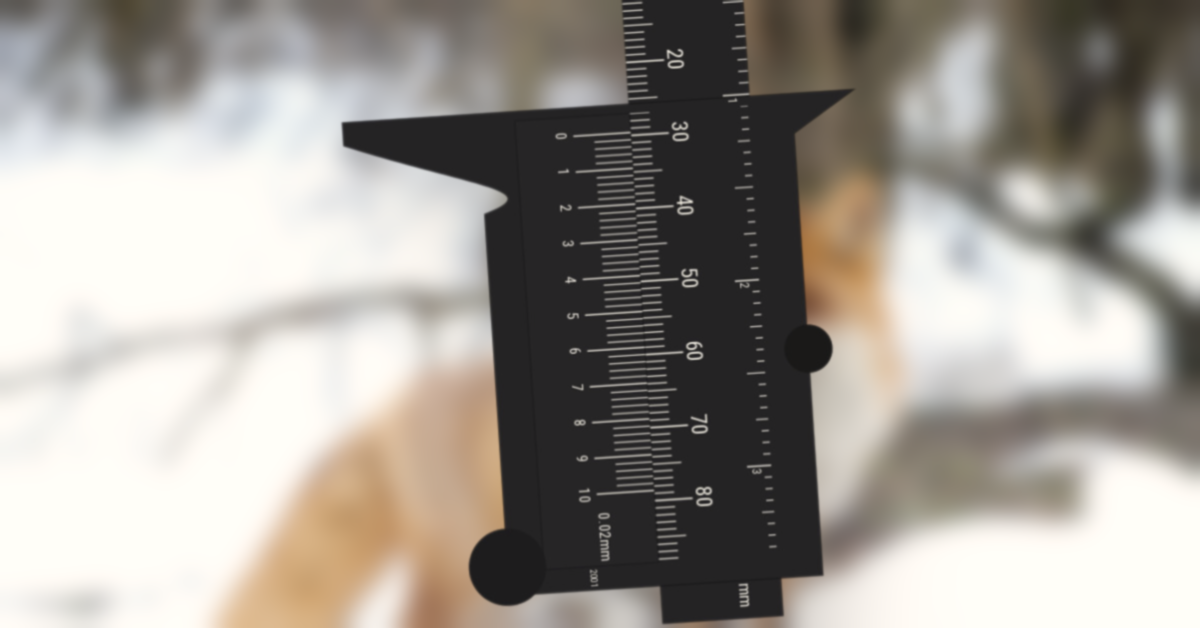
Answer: 29.6 (mm)
